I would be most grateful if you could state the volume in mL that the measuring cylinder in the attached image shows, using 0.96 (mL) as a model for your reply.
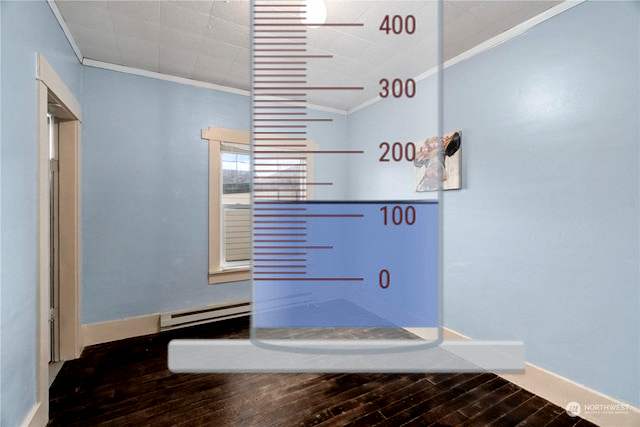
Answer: 120 (mL)
